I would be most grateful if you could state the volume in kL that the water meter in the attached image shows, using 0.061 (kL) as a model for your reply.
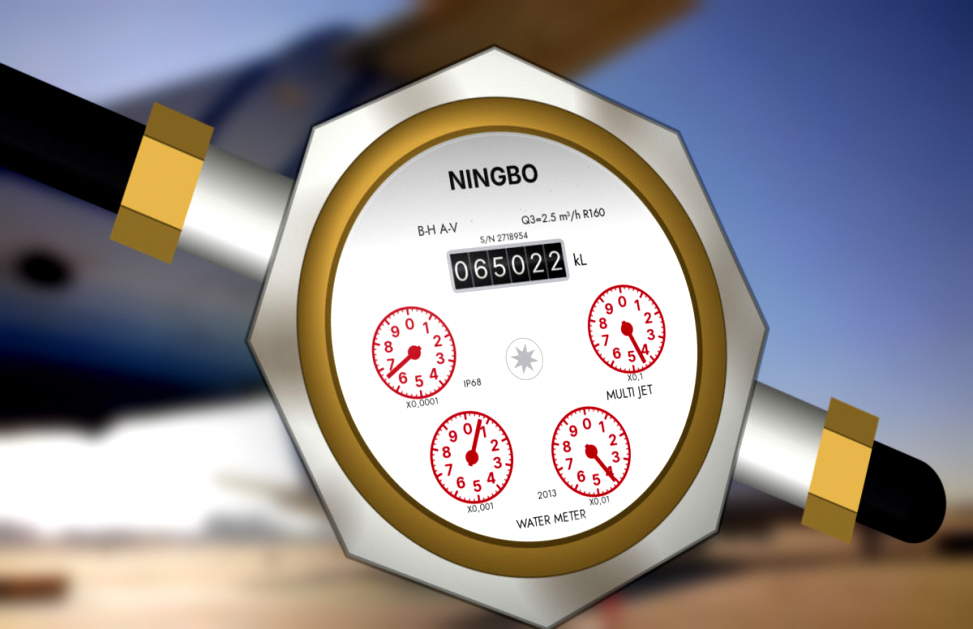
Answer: 65022.4406 (kL)
